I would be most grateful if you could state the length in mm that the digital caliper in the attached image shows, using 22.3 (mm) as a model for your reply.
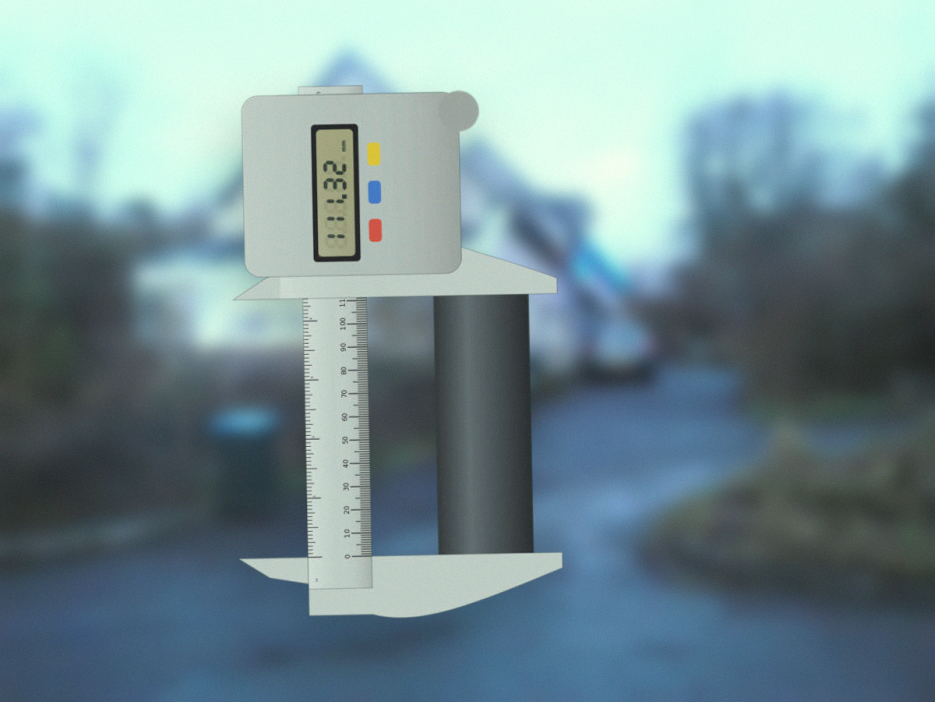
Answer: 111.32 (mm)
